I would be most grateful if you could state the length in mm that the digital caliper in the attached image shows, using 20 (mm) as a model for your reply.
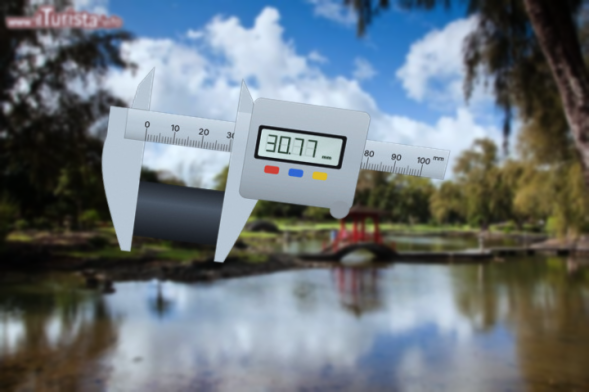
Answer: 30.77 (mm)
